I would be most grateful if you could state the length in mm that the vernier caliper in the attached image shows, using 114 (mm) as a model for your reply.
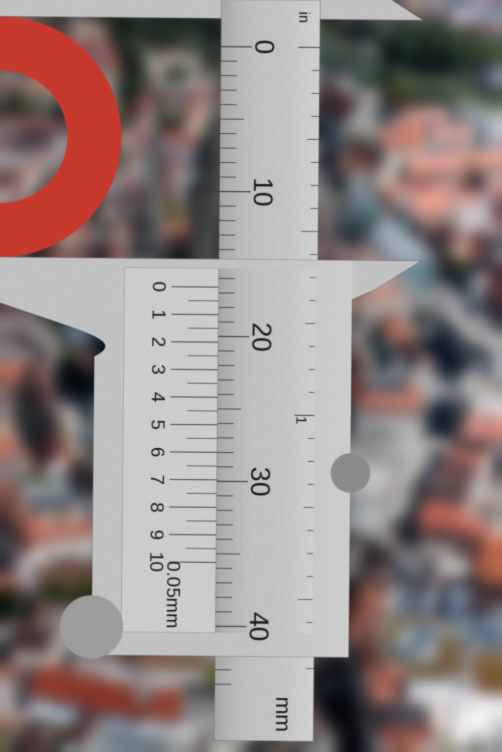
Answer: 16.6 (mm)
